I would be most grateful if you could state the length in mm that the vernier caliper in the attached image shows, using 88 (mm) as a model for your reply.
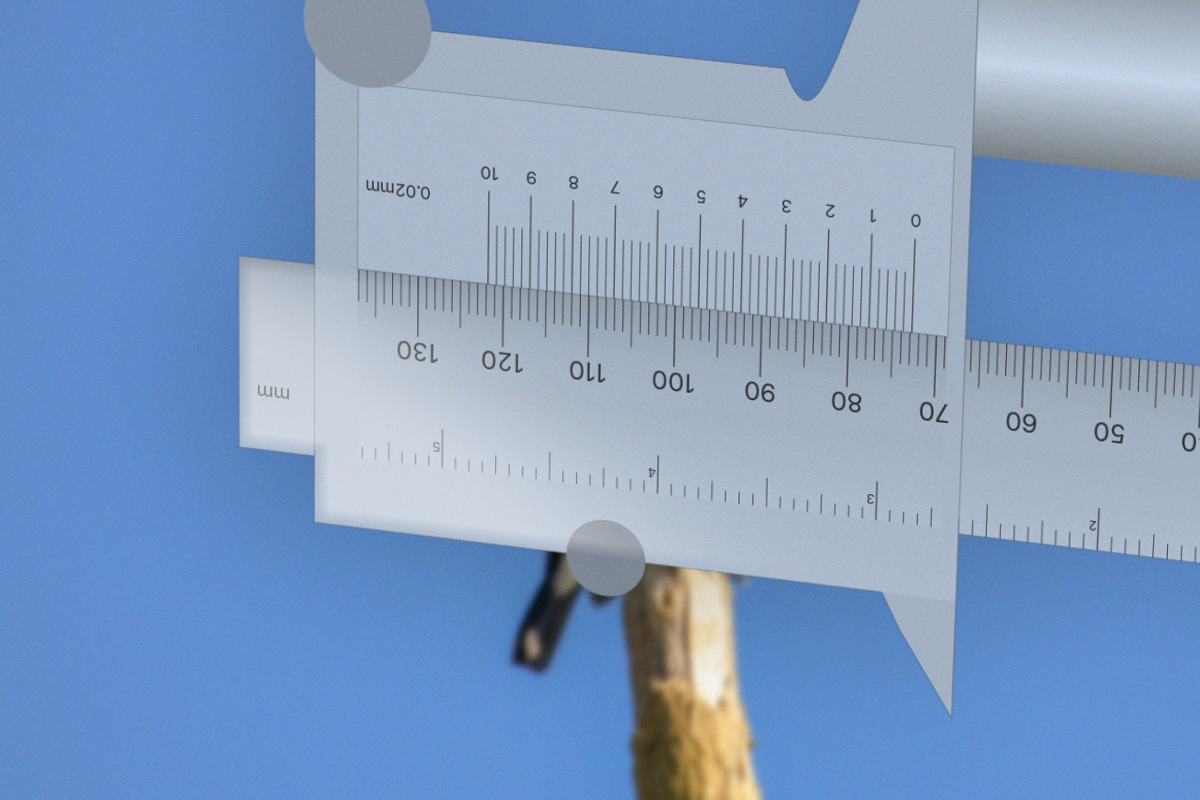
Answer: 72.8 (mm)
